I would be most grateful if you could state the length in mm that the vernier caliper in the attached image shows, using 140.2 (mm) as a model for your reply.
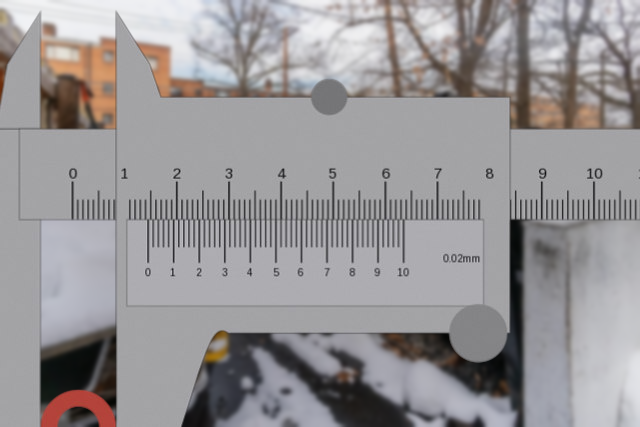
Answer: 14.5 (mm)
